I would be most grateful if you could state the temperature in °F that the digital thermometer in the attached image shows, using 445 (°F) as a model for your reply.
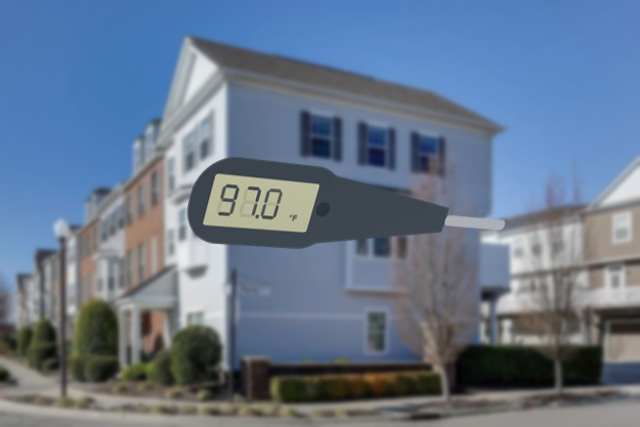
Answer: 97.0 (°F)
